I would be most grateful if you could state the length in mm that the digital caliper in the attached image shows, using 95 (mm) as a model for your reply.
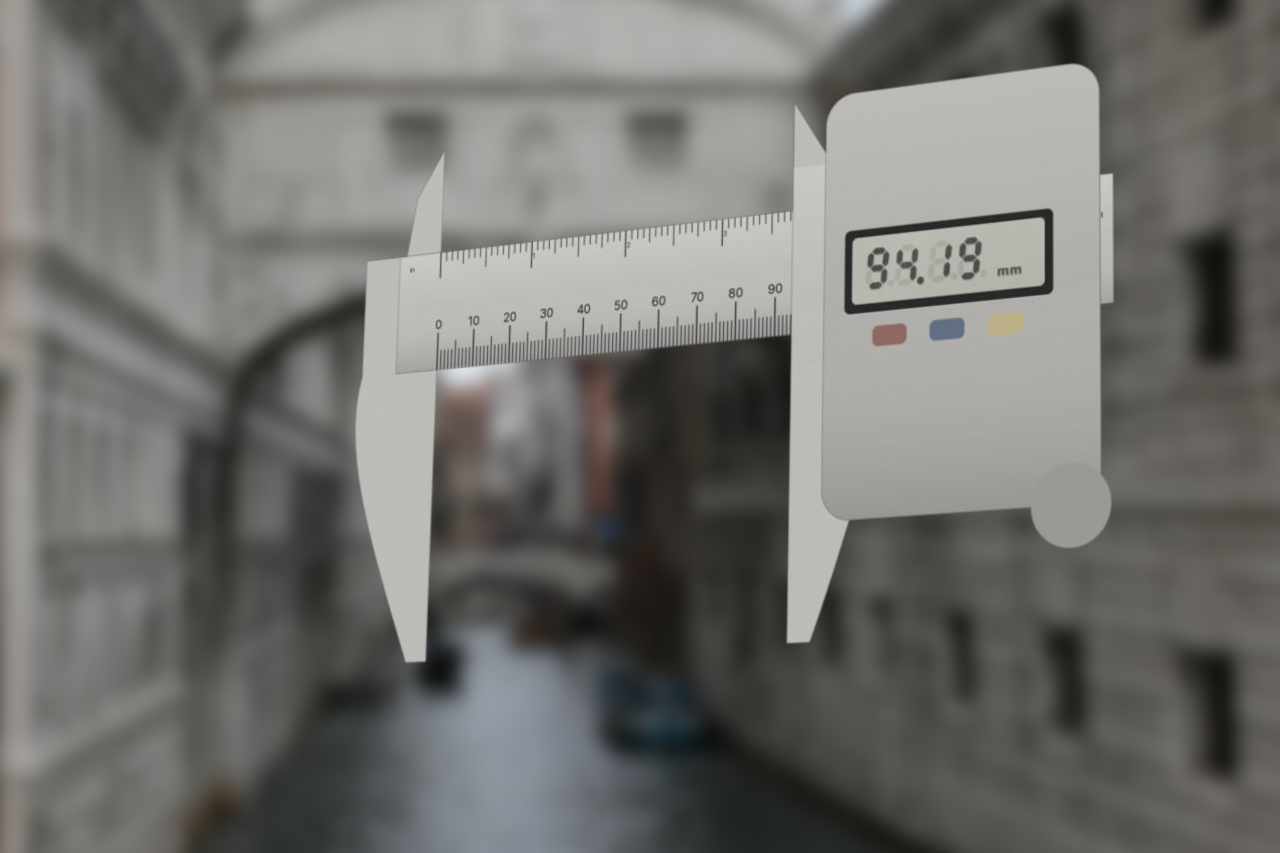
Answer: 94.19 (mm)
